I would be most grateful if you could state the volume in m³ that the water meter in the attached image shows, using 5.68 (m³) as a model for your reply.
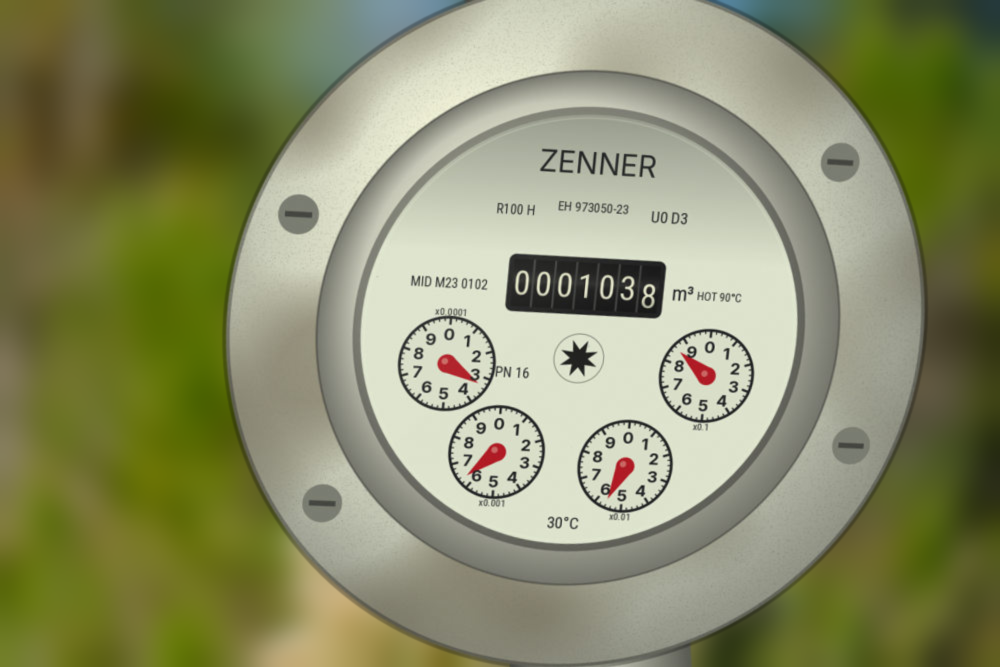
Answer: 1037.8563 (m³)
